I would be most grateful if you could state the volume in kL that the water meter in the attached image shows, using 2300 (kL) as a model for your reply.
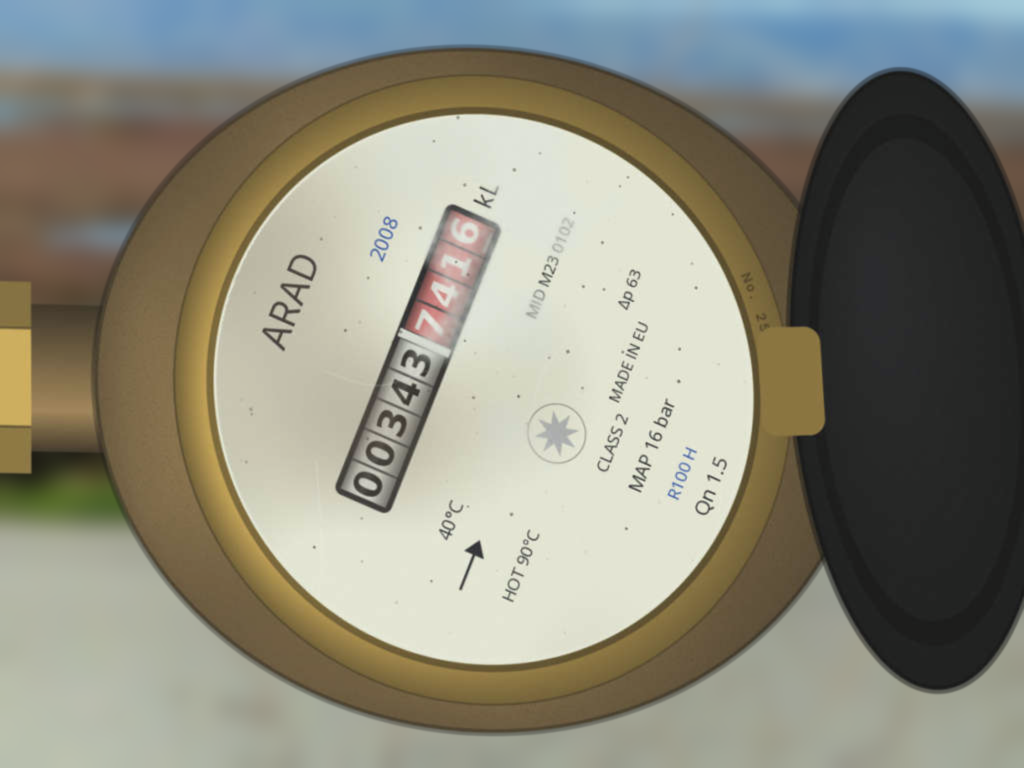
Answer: 343.7416 (kL)
